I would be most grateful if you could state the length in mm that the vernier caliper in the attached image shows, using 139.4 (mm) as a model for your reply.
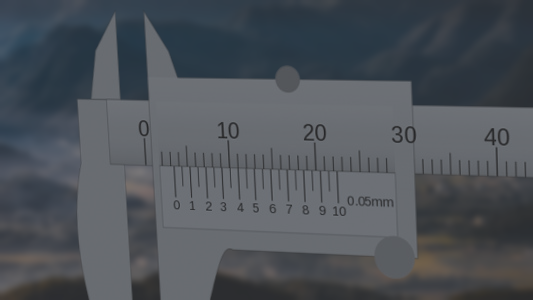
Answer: 3.4 (mm)
